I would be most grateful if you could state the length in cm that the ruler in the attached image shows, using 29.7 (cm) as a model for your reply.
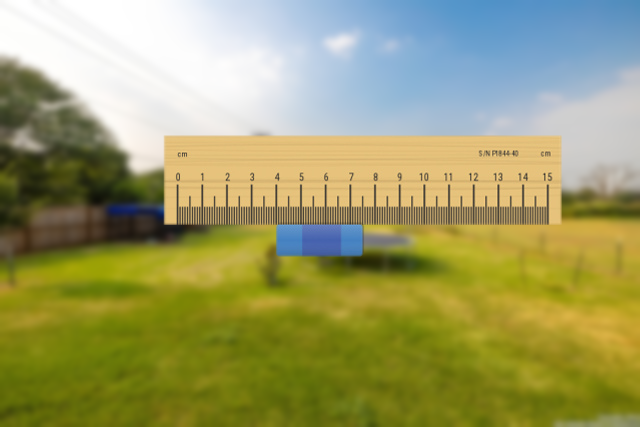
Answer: 3.5 (cm)
